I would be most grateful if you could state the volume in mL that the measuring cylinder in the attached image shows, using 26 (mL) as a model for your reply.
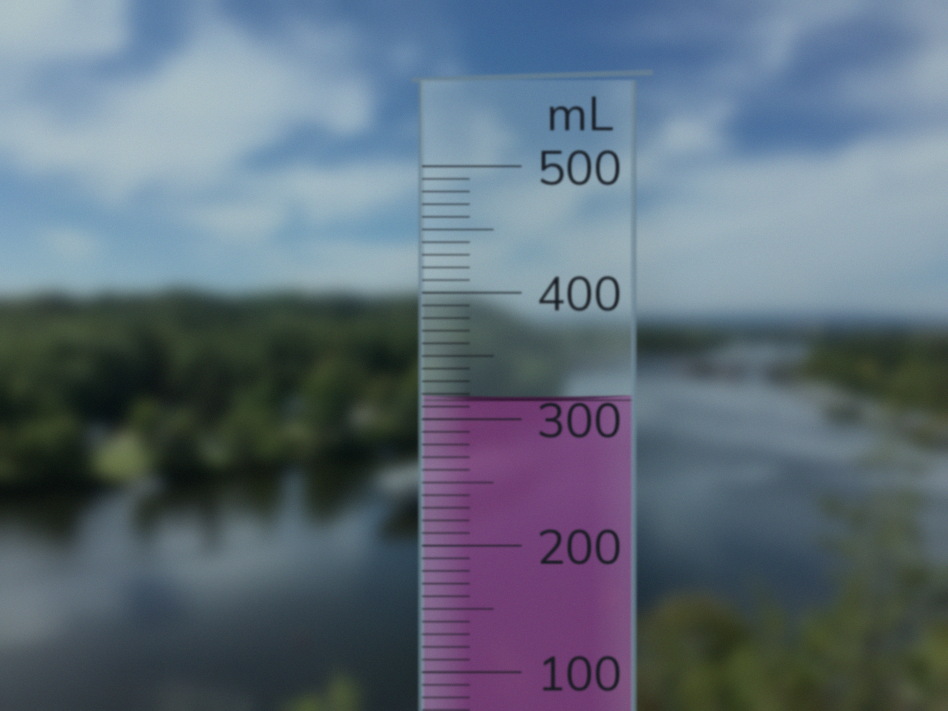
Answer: 315 (mL)
